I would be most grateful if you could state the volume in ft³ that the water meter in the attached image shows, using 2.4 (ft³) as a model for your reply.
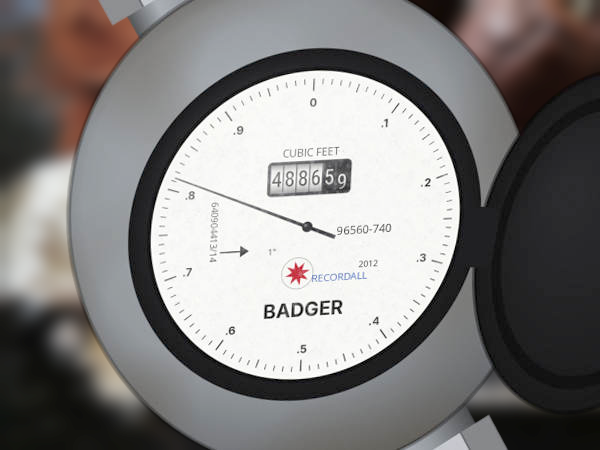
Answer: 488658.81 (ft³)
